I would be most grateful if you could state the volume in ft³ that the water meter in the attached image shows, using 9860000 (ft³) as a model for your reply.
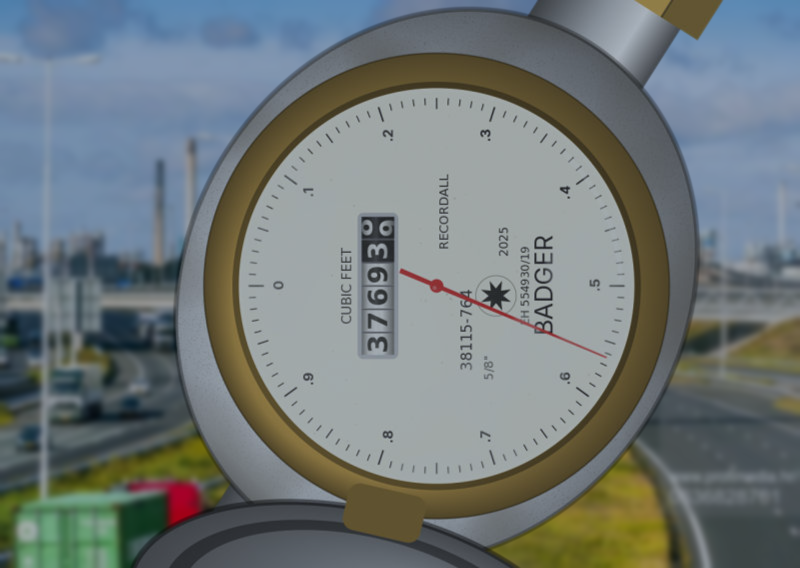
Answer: 376938.56 (ft³)
